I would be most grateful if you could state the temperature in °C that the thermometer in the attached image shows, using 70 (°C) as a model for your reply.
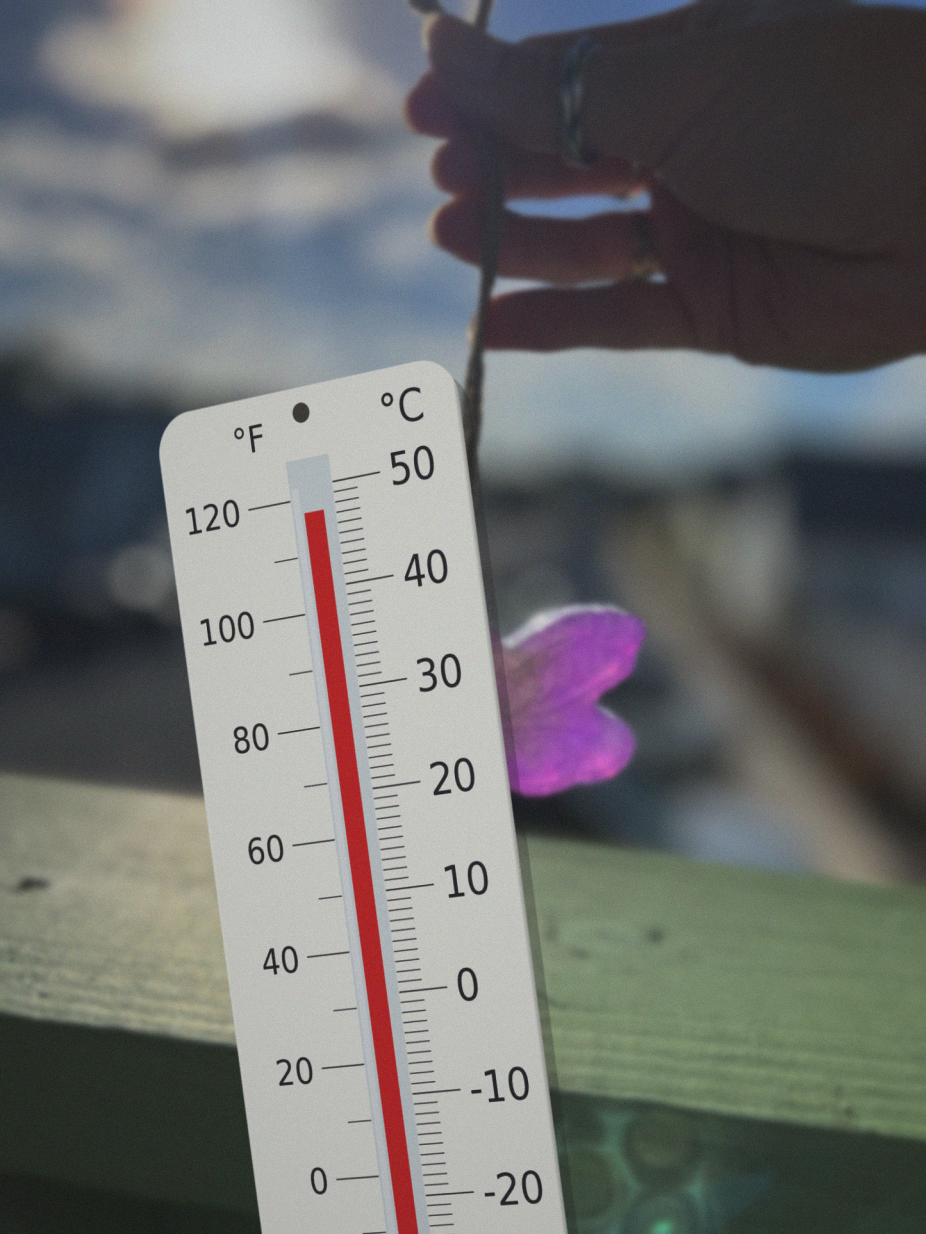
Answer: 47.5 (°C)
